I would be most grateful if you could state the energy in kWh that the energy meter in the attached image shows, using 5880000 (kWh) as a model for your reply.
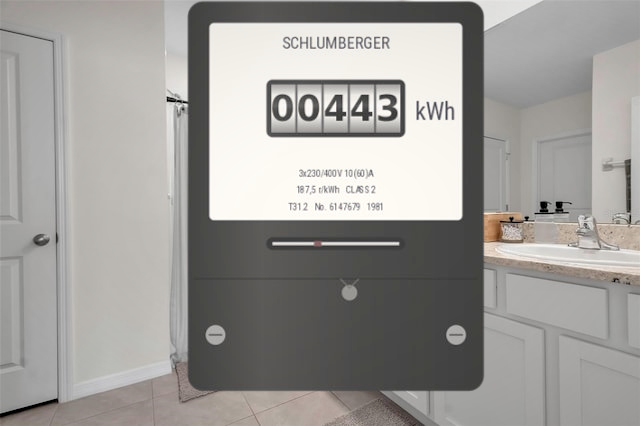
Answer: 443 (kWh)
